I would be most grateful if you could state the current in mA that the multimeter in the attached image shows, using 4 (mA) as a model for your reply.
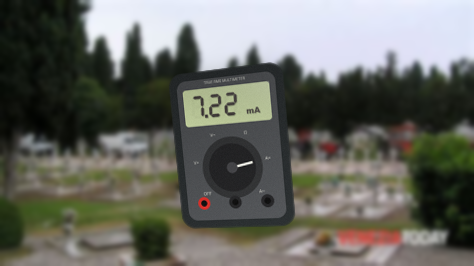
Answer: 7.22 (mA)
